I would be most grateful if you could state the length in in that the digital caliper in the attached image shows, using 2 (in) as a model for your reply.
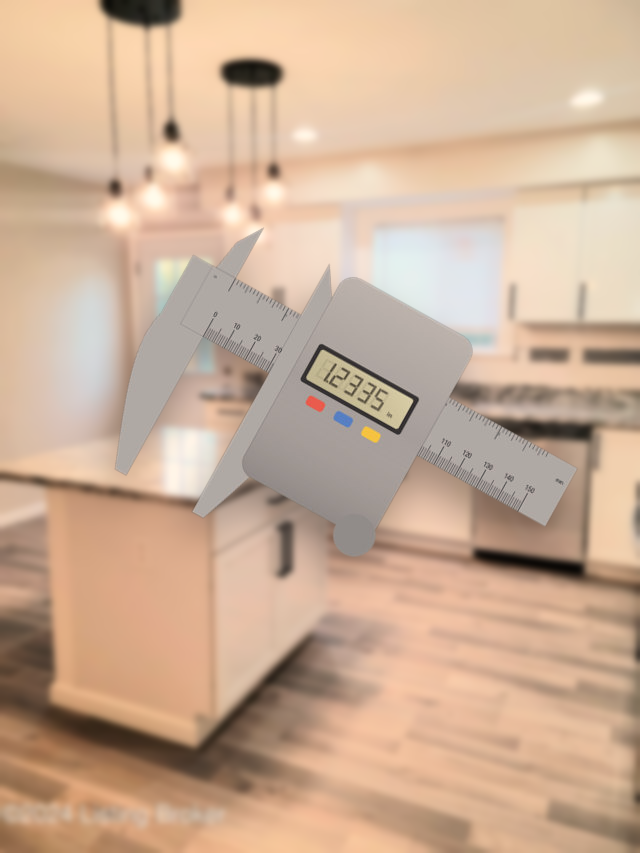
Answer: 1.2335 (in)
